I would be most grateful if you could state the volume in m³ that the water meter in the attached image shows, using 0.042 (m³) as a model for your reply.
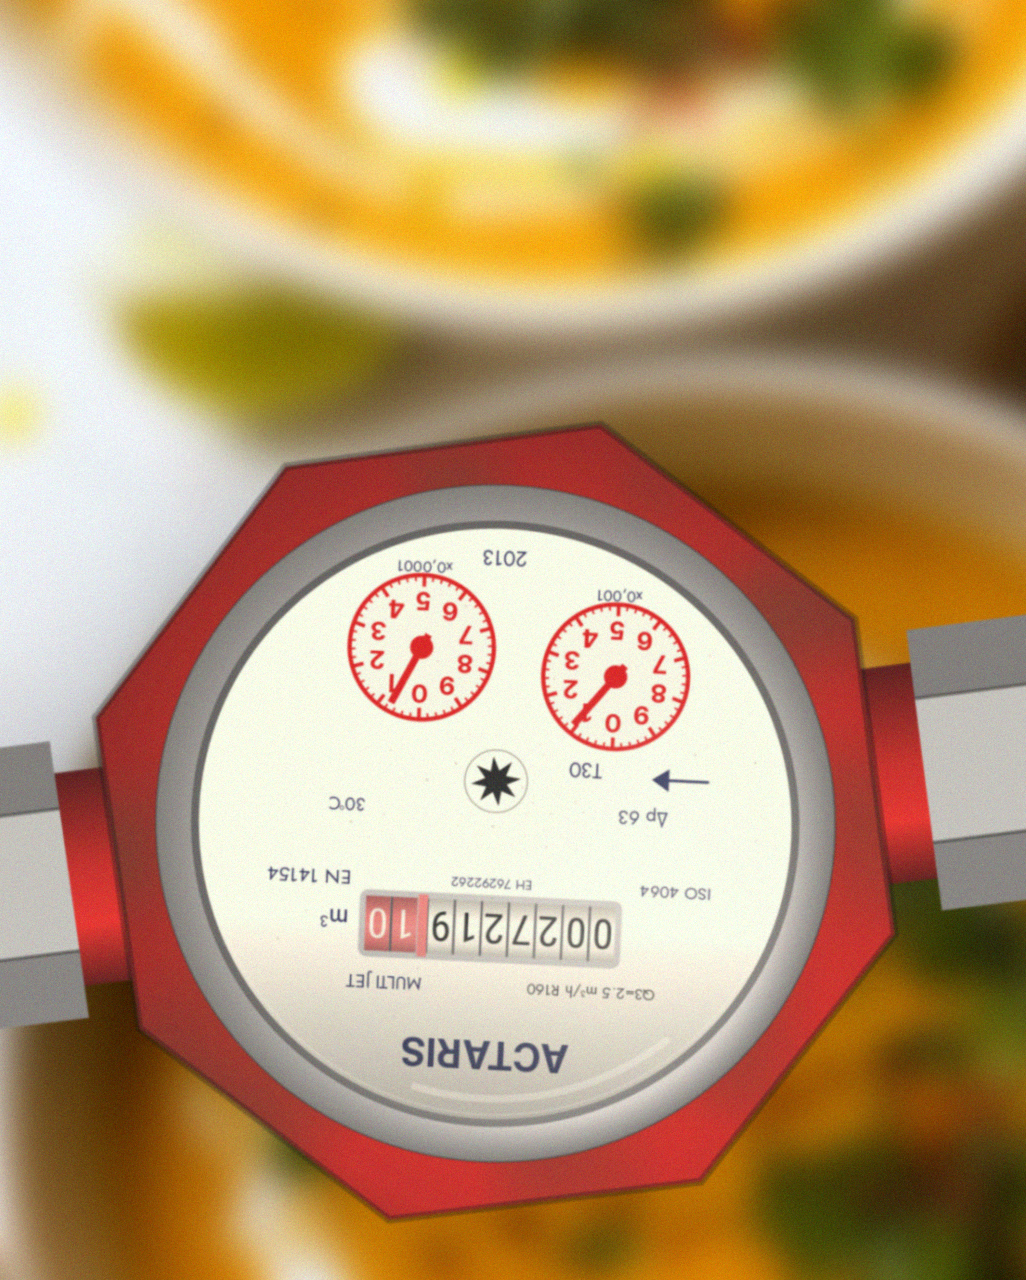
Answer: 27219.1010 (m³)
